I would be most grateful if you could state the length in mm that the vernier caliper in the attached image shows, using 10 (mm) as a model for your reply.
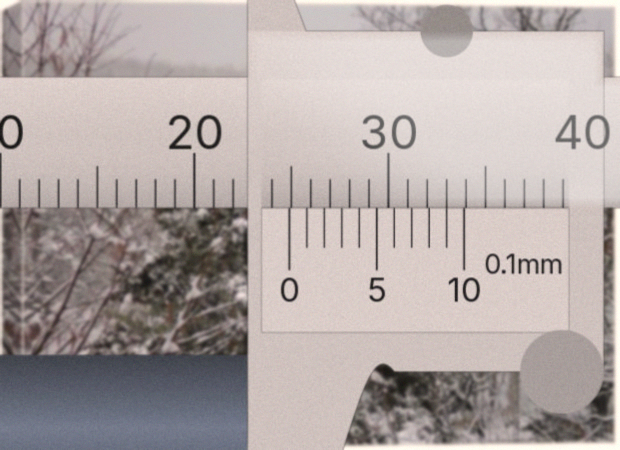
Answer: 24.9 (mm)
